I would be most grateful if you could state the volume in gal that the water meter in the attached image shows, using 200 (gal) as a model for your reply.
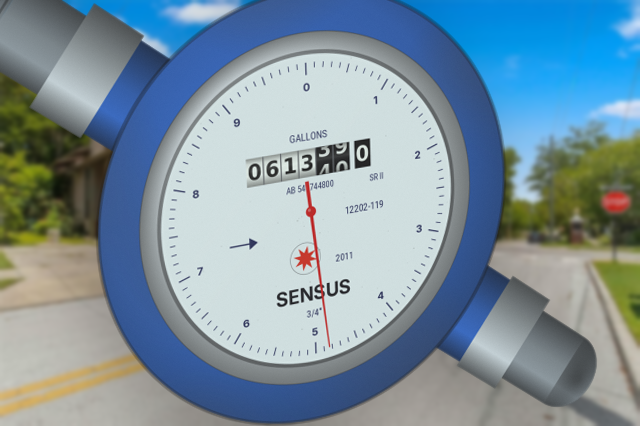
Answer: 613394.8 (gal)
